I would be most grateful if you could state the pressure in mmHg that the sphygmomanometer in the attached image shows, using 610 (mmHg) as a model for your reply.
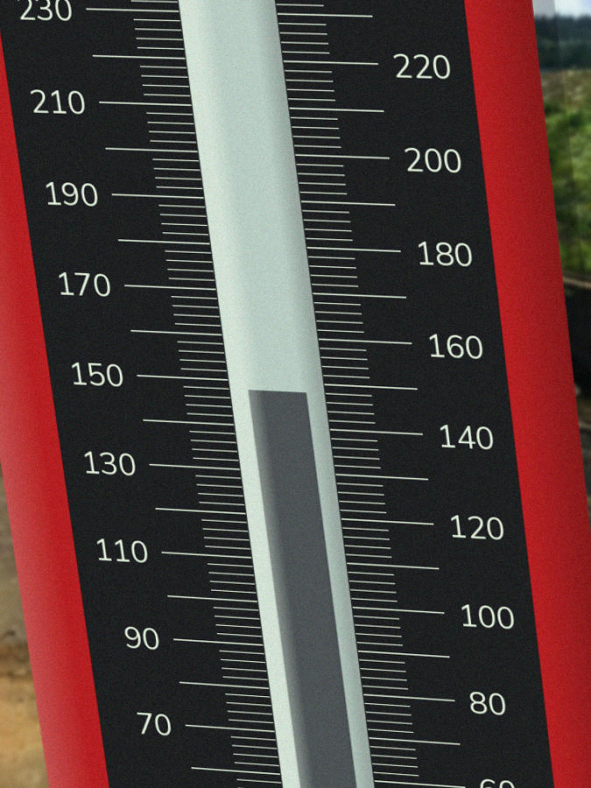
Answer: 148 (mmHg)
